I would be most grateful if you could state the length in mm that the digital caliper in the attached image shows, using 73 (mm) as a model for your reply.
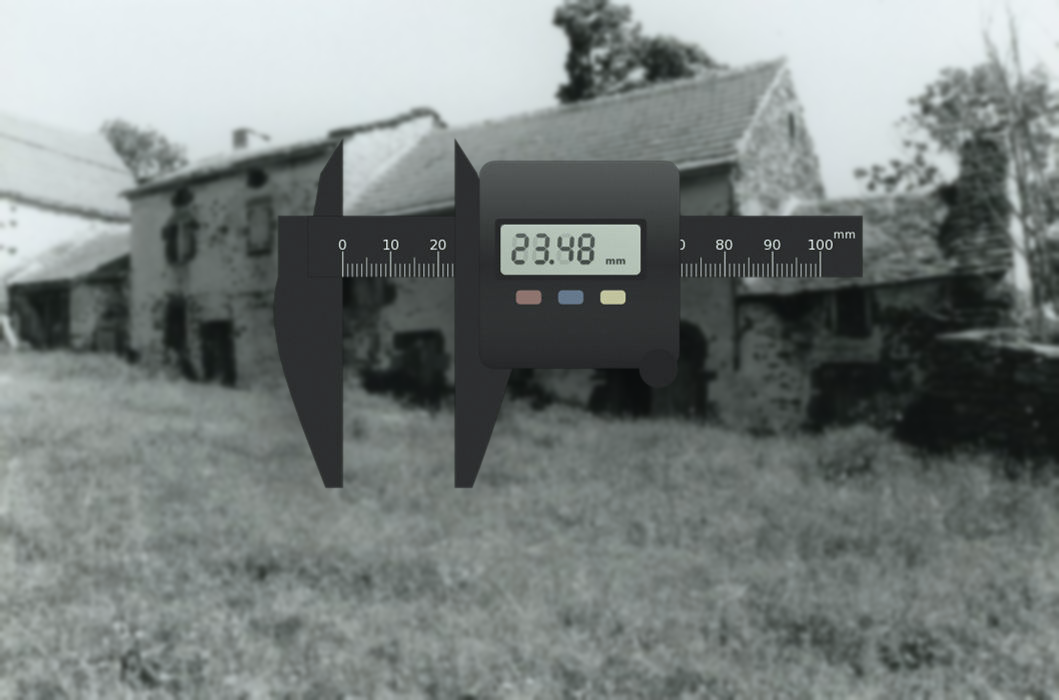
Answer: 23.48 (mm)
